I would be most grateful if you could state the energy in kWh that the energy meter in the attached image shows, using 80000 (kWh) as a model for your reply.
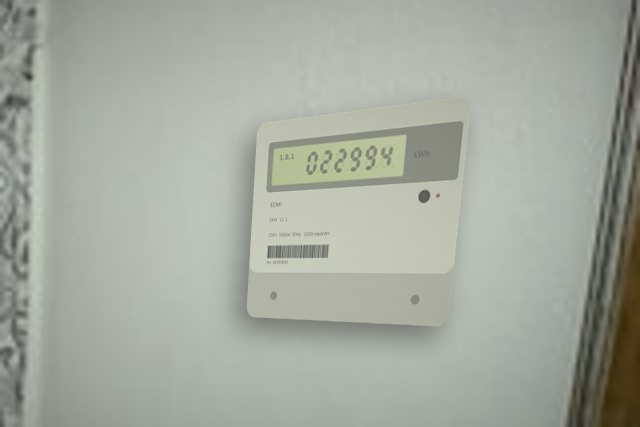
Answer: 22994 (kWh)
